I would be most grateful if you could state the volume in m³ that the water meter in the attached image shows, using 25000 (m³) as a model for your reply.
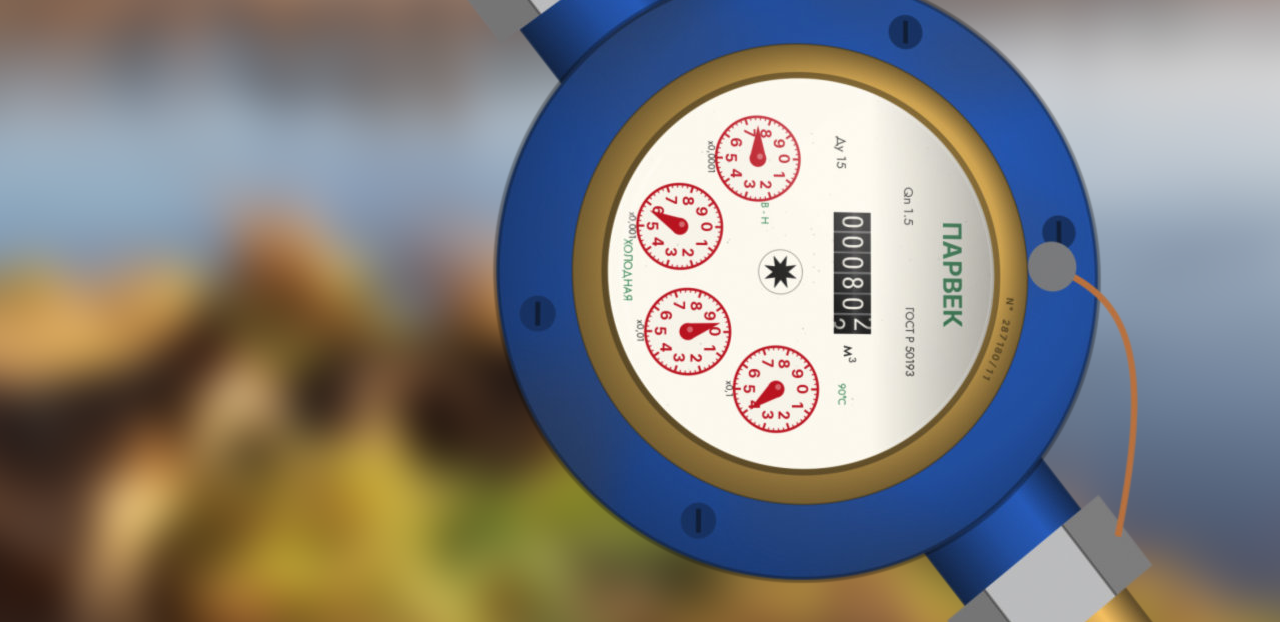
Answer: 802.3957 (m³)
